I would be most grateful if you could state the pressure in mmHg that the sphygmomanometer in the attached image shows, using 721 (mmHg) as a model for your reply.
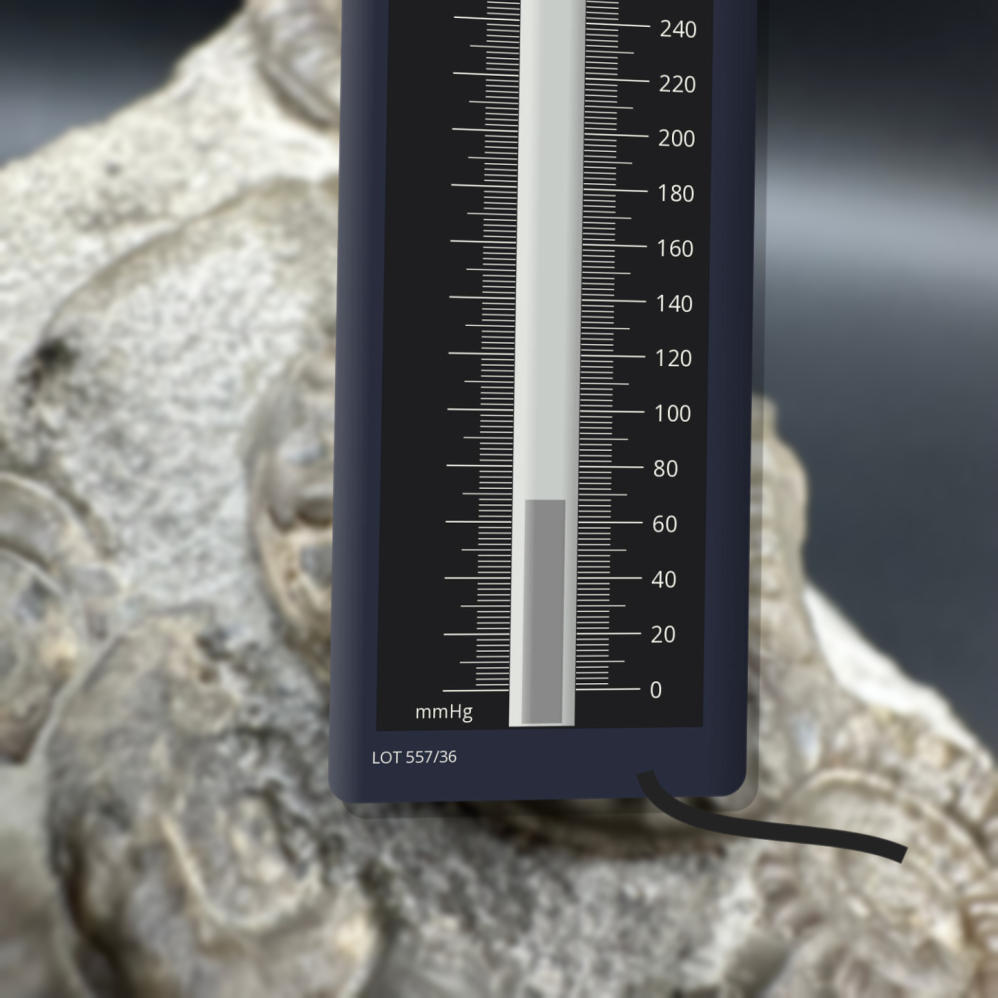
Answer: 68 (mmHg)
